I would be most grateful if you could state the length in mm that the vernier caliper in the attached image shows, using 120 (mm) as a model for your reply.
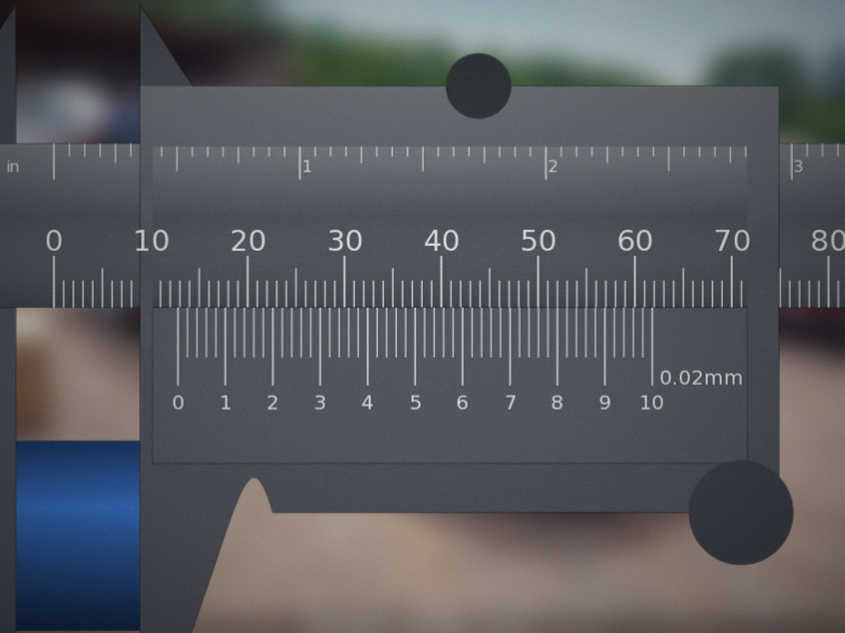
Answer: 12.8 (mm)
